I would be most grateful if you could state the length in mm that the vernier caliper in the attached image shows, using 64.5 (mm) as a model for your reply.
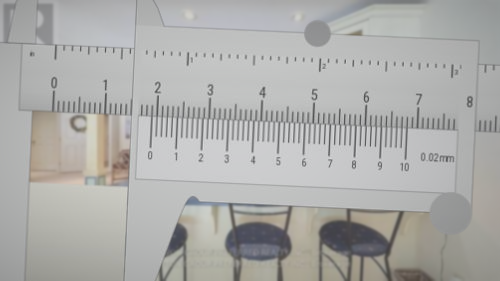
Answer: 19.0 (mm)
